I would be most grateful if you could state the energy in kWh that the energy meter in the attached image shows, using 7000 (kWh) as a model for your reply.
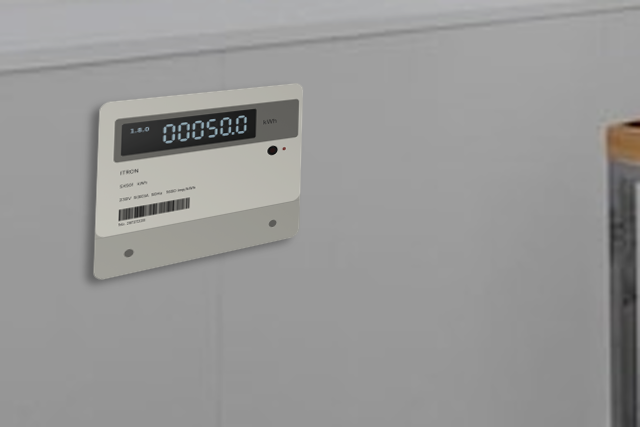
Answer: 50.0 (kWh)
